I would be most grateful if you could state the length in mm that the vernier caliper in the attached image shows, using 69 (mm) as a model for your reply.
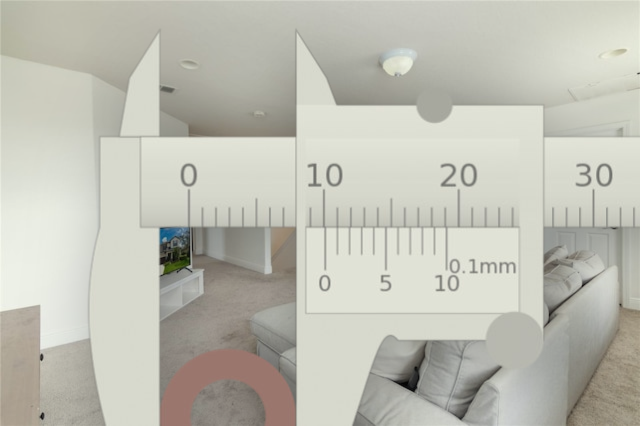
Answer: 10.1 (mm)
